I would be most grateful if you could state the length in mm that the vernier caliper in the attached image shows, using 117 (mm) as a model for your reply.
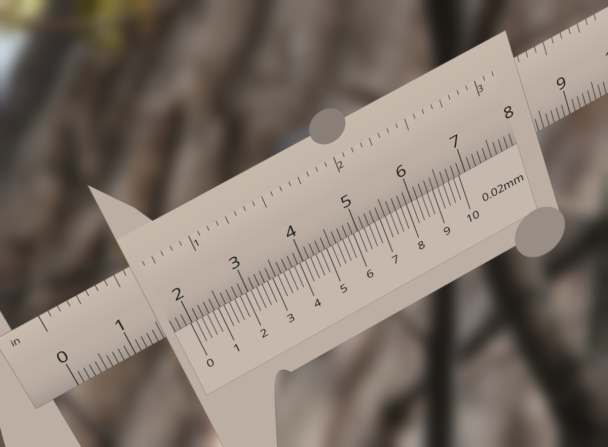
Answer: 19.8 (mm)
